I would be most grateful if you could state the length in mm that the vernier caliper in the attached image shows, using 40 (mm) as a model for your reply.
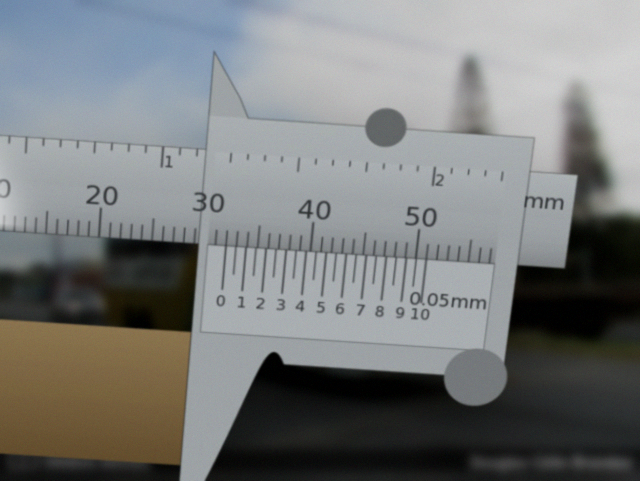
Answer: 32.0 (mm)
